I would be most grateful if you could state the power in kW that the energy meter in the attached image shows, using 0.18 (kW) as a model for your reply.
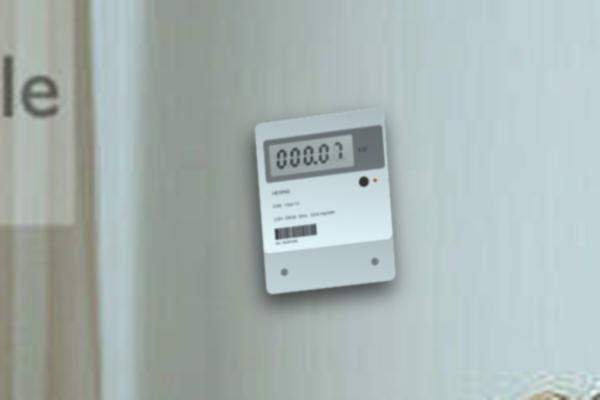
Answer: 0.07 (kW)
